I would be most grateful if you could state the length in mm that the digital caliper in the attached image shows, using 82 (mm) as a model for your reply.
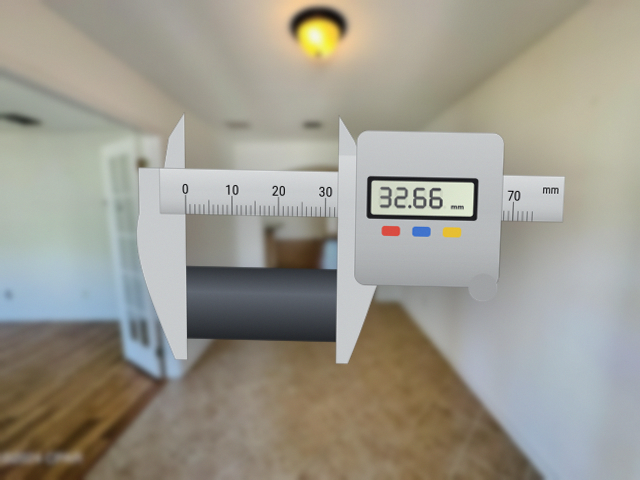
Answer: 32.66 (mm)
